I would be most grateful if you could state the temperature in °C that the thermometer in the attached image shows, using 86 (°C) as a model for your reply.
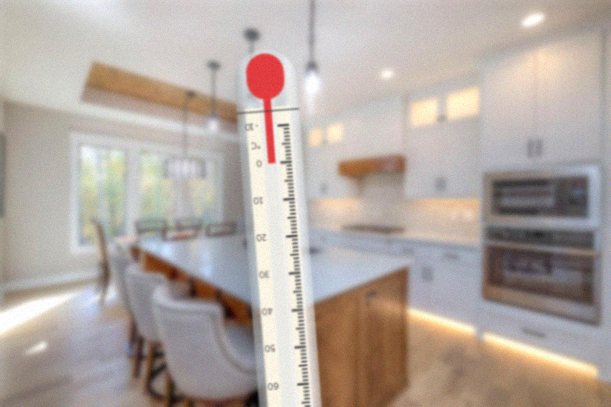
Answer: 0 (°C)
